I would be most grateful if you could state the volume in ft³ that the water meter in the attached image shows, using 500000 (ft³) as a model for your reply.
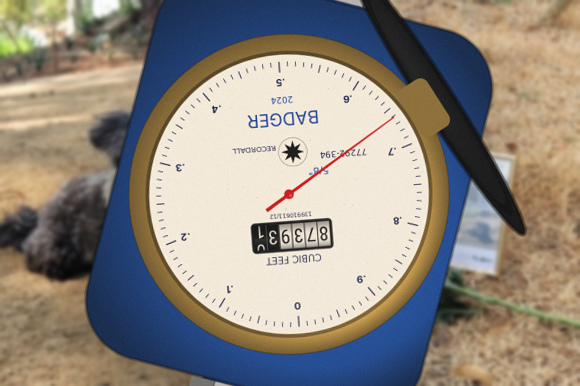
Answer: 873930.66 (ft³)
